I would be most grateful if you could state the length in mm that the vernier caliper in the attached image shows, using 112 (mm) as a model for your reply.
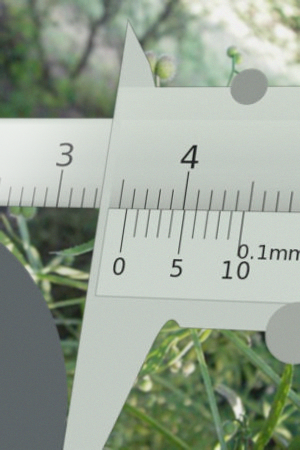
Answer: 35.6 (mm)
